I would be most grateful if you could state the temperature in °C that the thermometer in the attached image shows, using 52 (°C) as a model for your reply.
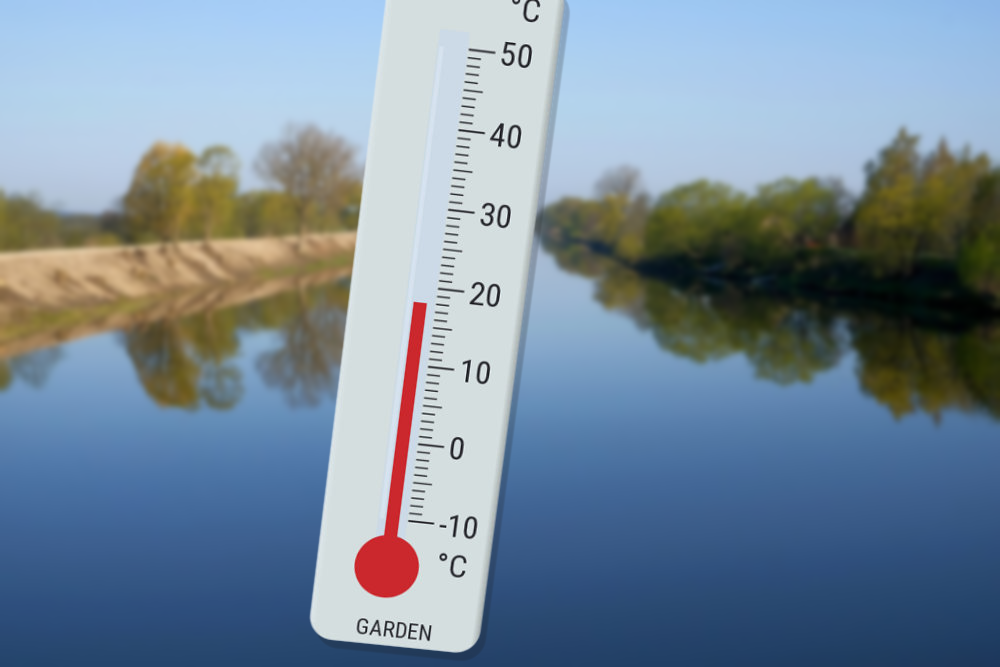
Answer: 18 (°C)
